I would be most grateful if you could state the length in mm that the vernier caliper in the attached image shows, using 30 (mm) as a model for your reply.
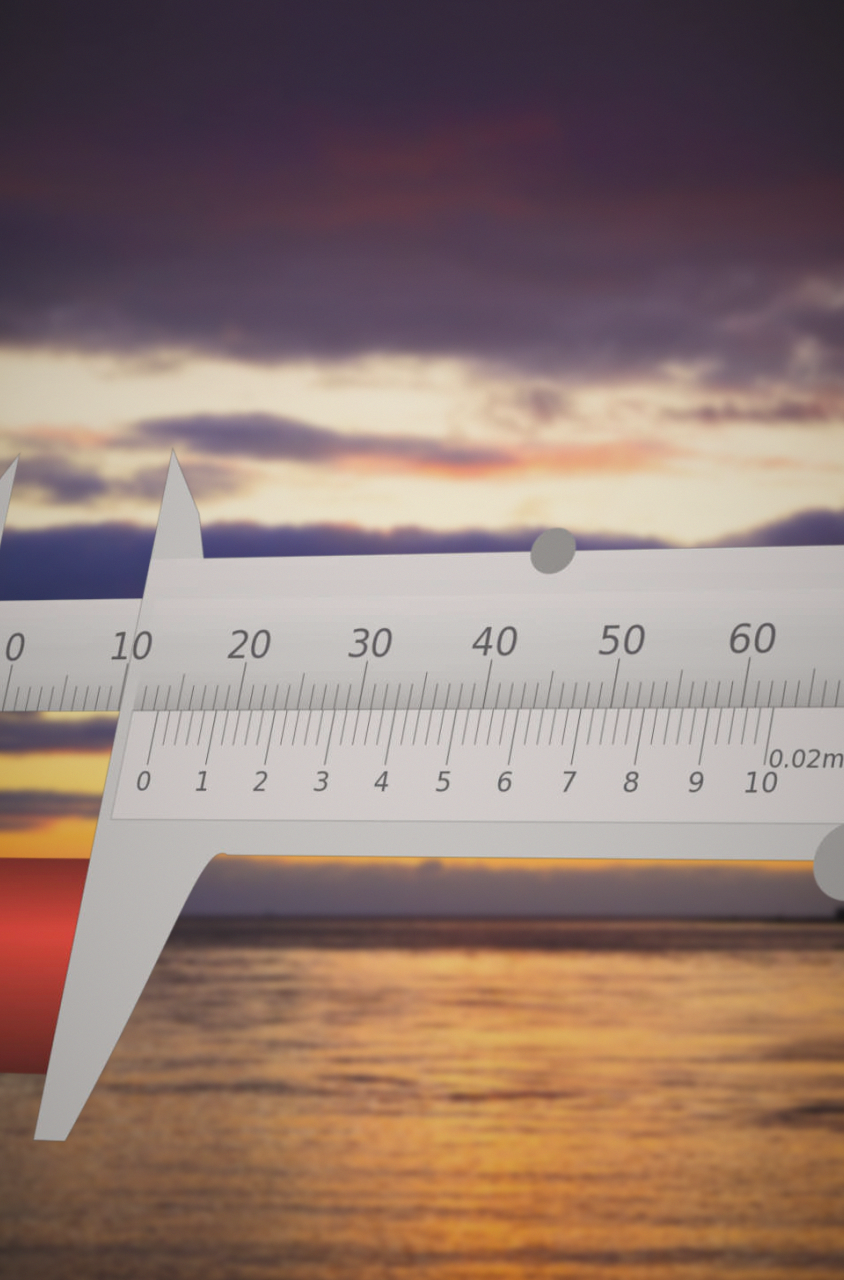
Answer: 13.4 (mm)
